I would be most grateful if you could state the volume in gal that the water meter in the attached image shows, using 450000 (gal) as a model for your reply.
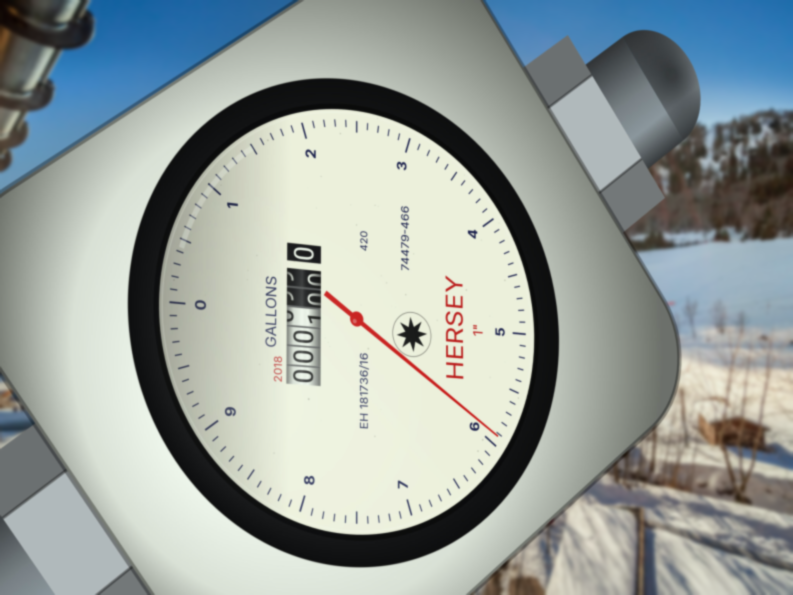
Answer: 995.9 (gal)
